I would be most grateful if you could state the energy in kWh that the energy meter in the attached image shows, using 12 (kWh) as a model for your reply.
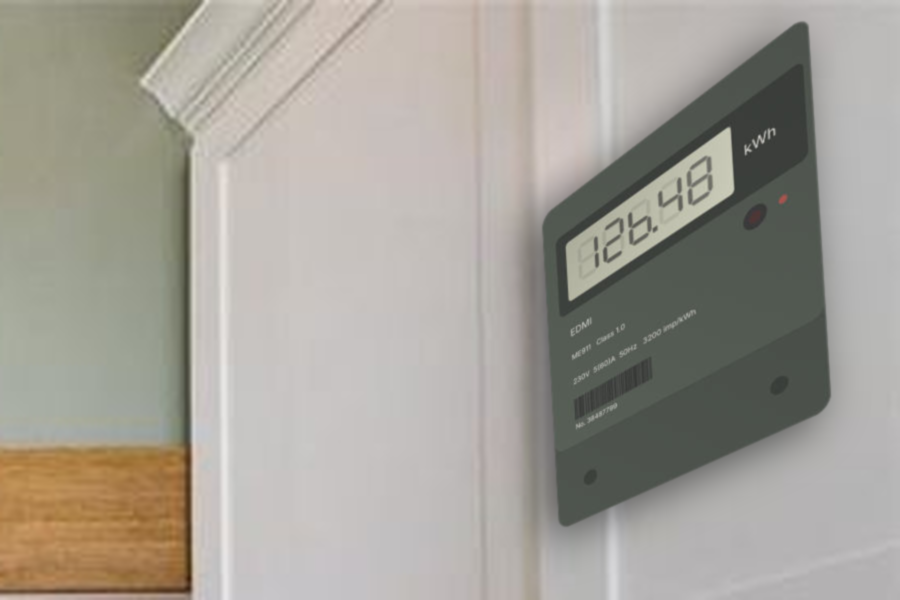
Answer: 126.48 (kWh)
